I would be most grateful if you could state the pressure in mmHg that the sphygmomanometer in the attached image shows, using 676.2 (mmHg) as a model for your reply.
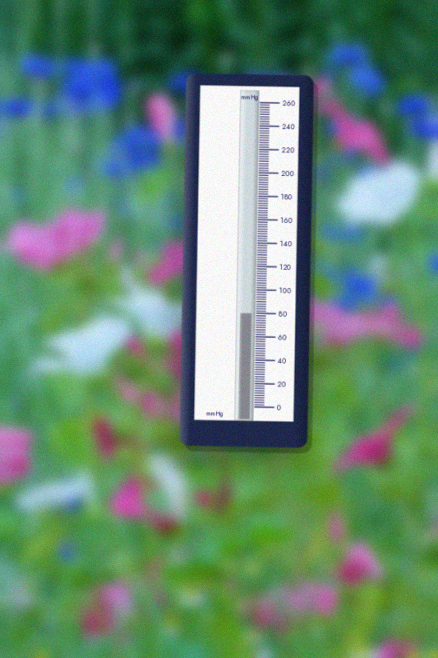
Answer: 80 (mmHg)
